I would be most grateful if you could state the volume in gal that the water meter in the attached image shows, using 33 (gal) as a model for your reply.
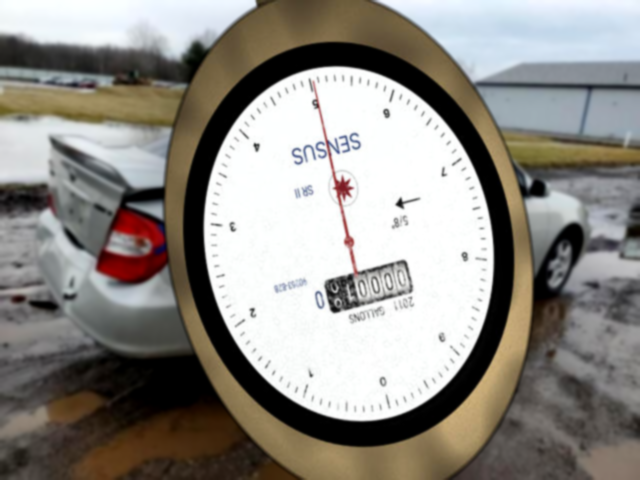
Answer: 185.0 (gal)
